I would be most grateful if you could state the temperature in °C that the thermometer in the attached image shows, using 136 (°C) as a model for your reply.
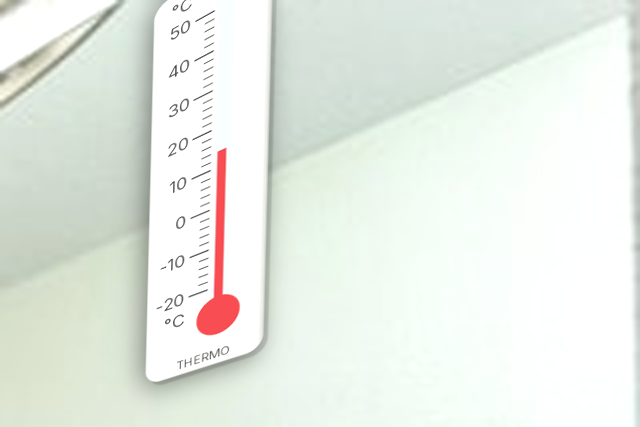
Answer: 14 (°C)
